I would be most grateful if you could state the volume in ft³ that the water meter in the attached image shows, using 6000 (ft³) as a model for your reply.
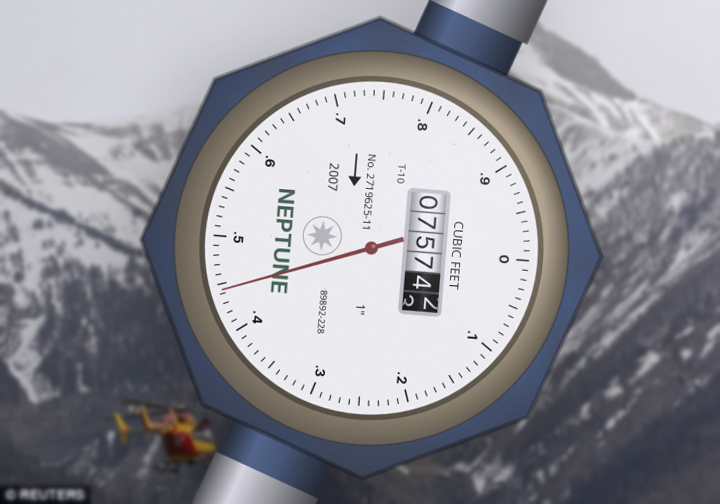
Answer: 75742.44 (ft³)
